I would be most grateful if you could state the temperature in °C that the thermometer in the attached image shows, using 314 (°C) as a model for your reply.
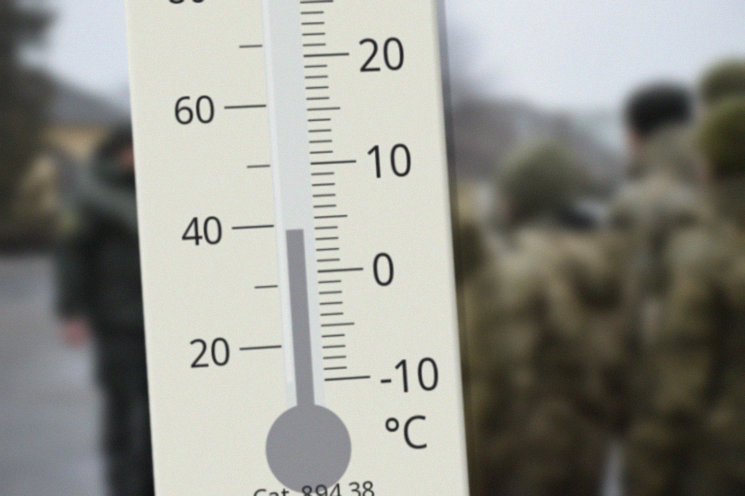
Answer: 4 (°C)
